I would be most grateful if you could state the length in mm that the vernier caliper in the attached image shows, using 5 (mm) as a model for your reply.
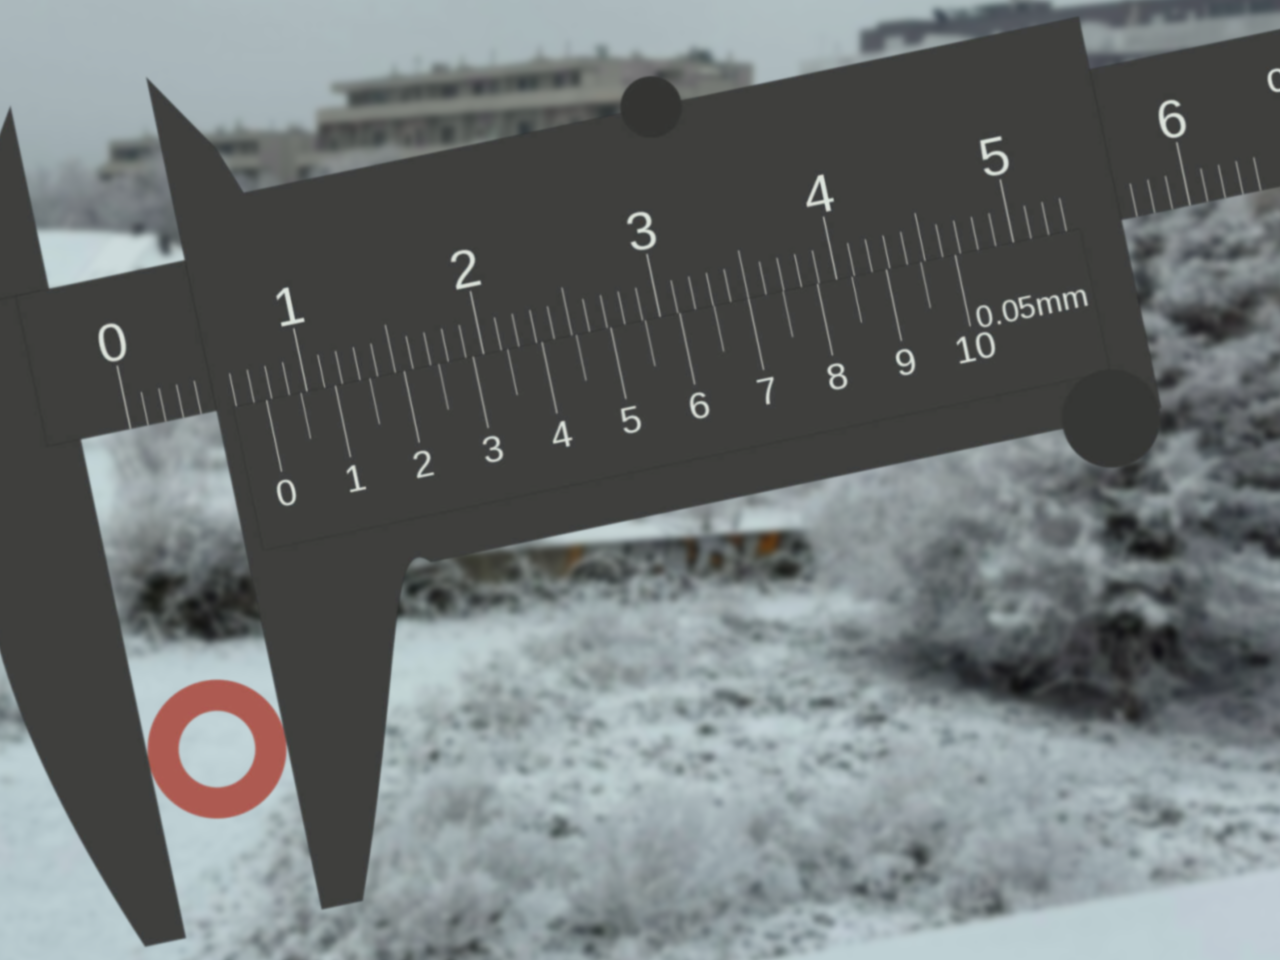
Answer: 7.7 (mm)
